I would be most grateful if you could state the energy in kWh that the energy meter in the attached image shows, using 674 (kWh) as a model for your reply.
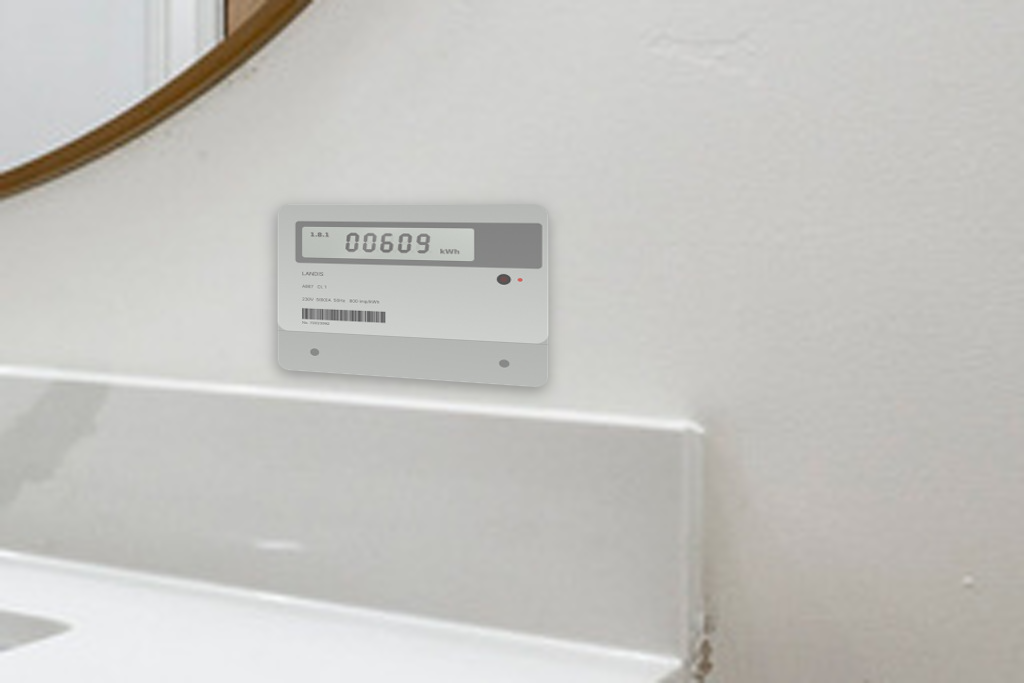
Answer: 609 (kWh)
